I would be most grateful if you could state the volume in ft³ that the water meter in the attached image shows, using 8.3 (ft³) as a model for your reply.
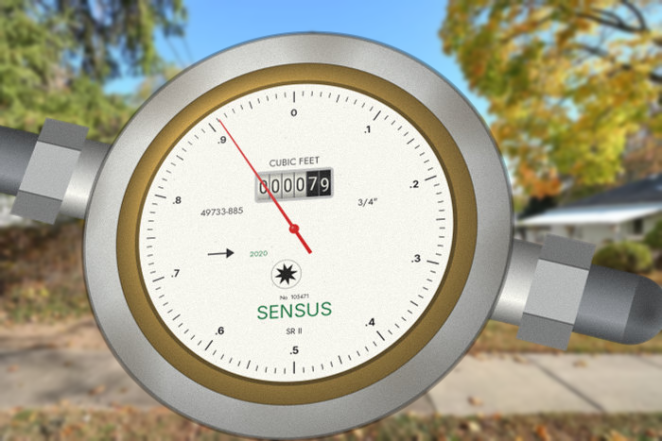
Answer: 78.91 (ft³)
